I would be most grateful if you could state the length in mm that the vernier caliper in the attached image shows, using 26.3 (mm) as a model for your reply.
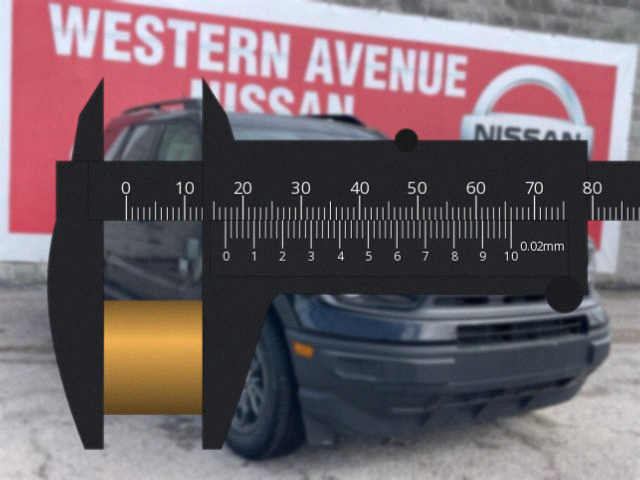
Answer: 17.0 (mm)
